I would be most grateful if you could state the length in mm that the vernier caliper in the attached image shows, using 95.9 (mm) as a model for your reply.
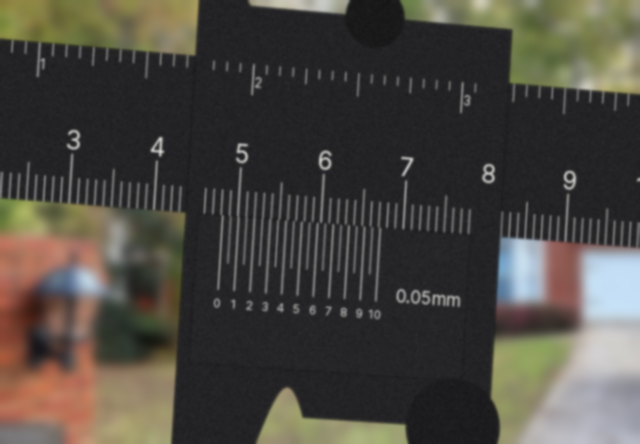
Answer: 48.2 (mm)
